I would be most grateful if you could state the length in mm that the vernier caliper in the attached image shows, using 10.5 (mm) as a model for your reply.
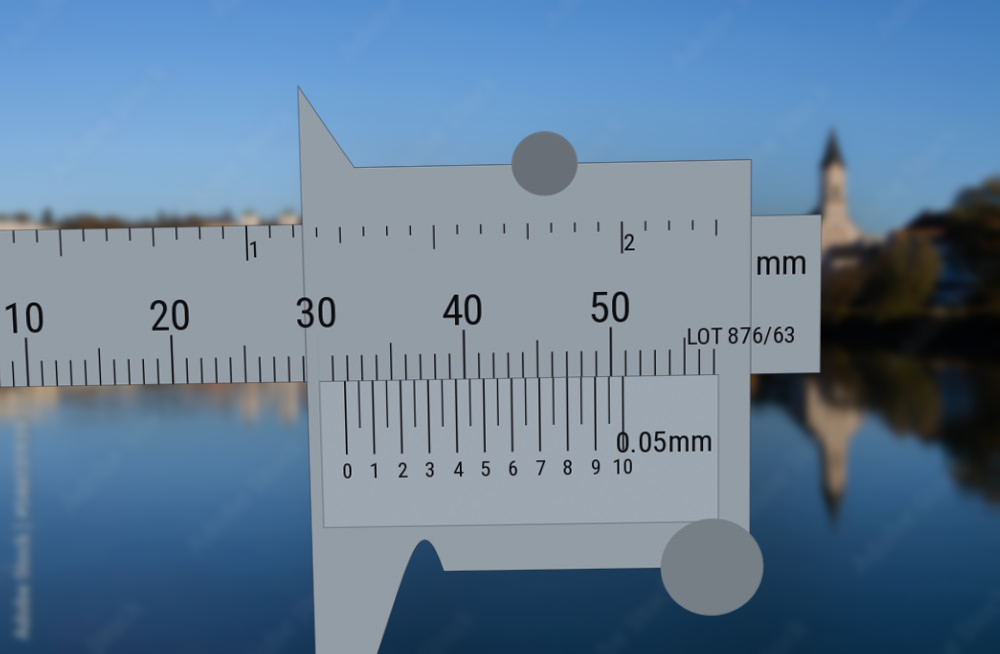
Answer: 31.8 (mm)
